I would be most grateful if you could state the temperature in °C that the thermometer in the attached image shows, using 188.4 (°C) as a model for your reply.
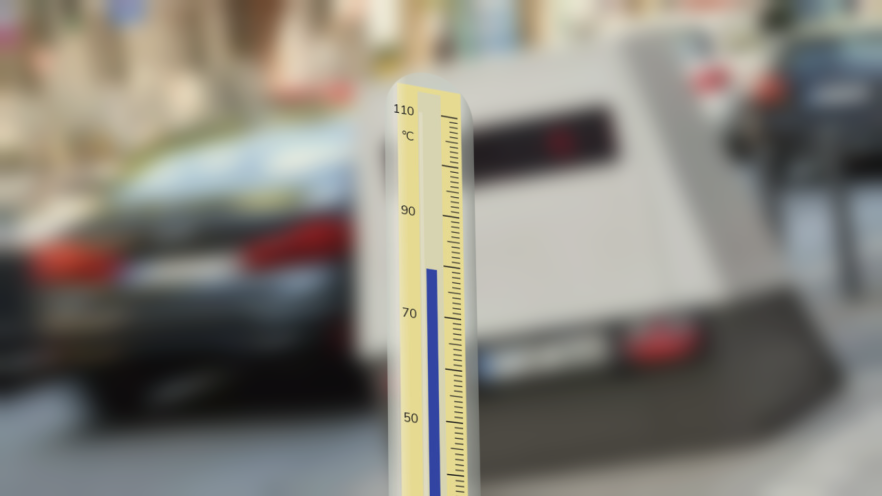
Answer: 79 (°C)
